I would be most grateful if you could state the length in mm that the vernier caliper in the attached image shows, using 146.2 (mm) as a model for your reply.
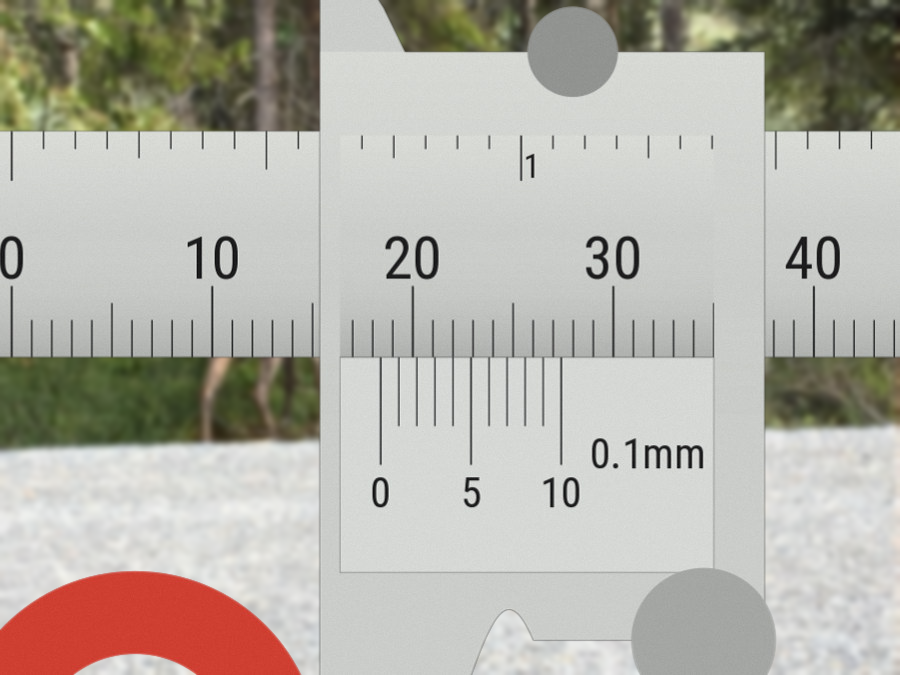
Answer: 18.4 (mm)
